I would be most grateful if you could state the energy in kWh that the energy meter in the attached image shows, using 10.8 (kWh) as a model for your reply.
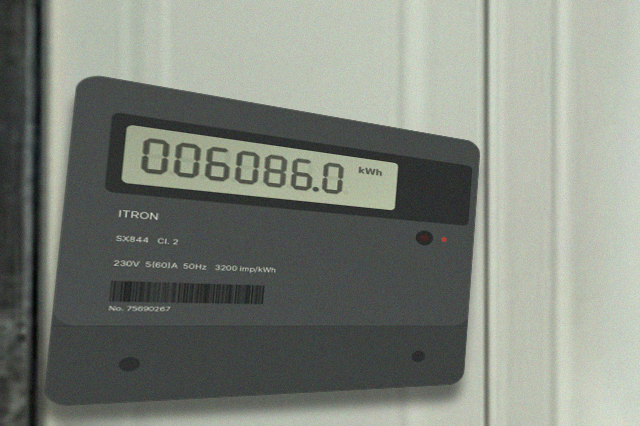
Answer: 6086.0 (kWh)
